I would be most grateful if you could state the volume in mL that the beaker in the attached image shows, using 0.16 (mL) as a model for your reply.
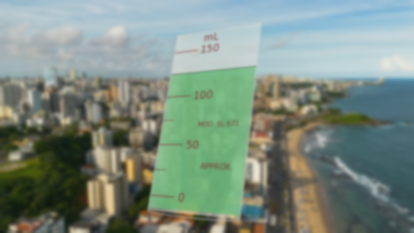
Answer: 125 (mL)
